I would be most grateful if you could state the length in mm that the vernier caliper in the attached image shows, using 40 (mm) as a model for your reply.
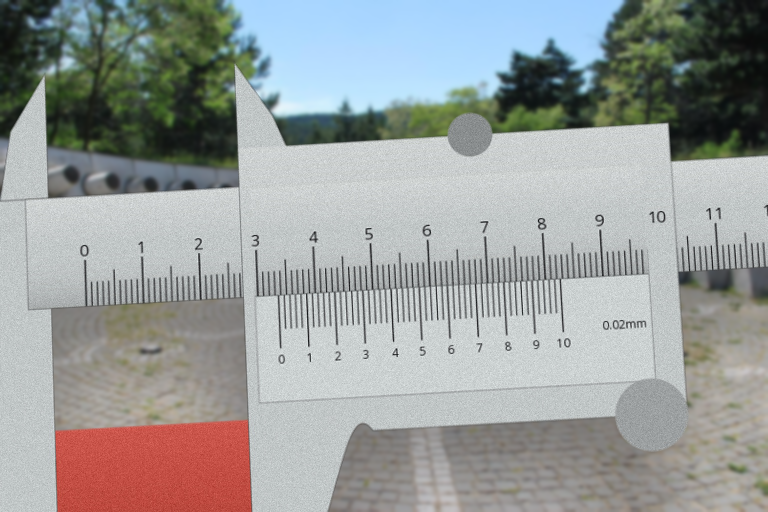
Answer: 33.6 (mm)
